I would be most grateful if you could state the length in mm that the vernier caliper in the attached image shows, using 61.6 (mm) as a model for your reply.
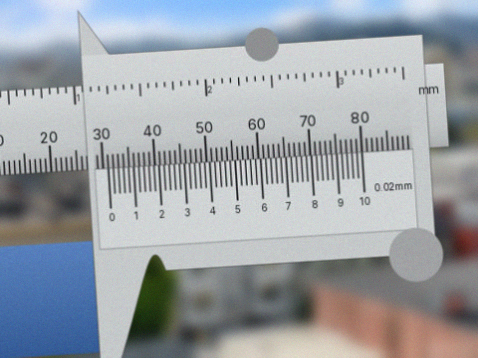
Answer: 31.0 (mm)
